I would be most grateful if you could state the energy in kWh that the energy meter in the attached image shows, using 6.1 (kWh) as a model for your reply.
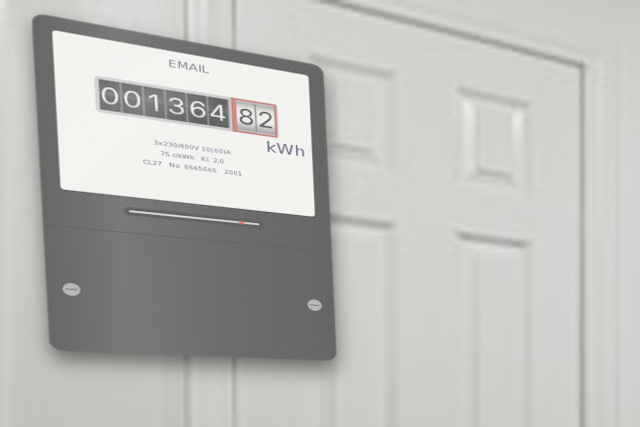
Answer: 1364.82 (kWh)
